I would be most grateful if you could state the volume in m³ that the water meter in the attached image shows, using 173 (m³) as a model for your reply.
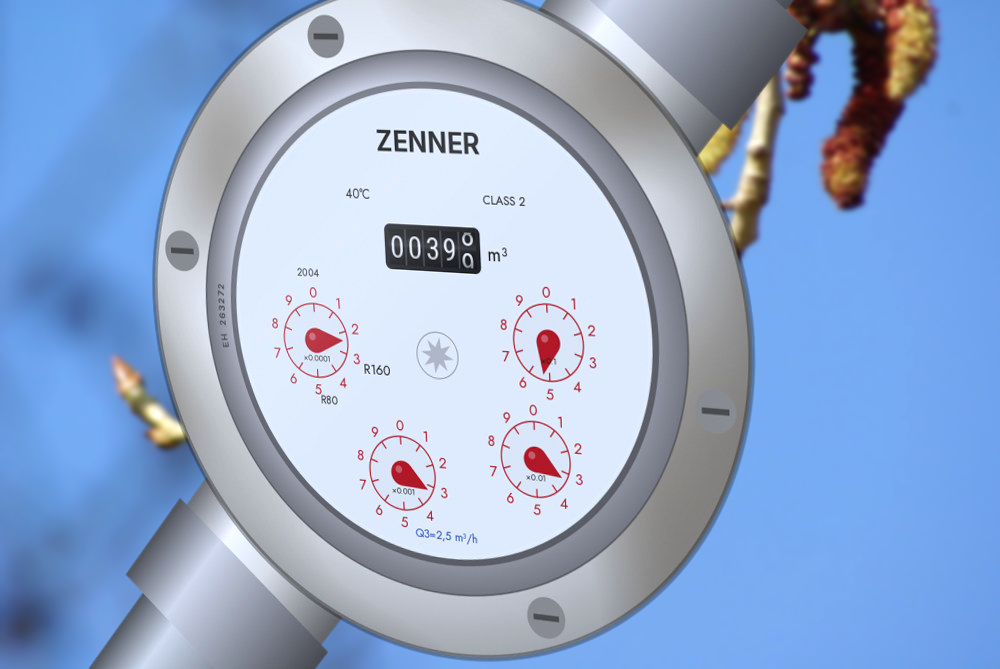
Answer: 398.5332 (m³)
